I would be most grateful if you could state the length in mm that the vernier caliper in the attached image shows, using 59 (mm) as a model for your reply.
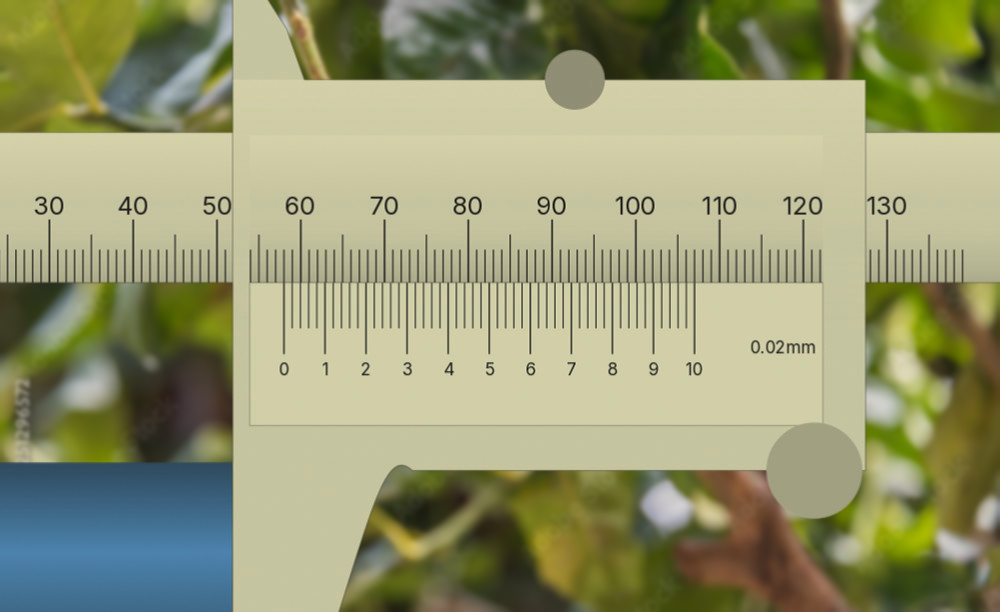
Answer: 58.0 (mm)
